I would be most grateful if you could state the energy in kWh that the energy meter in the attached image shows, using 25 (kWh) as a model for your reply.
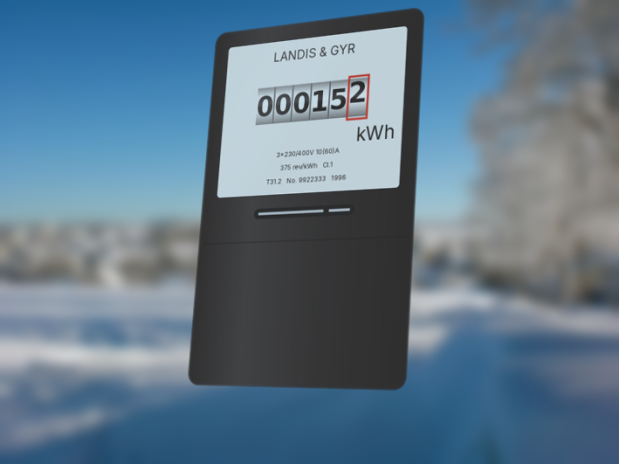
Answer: 15.2 (kWh)
